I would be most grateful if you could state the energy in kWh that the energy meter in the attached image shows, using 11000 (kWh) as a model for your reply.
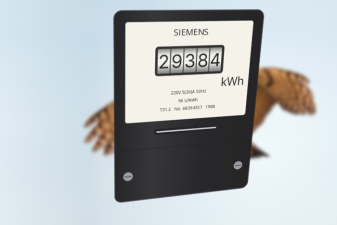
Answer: 29384 (kWh)
